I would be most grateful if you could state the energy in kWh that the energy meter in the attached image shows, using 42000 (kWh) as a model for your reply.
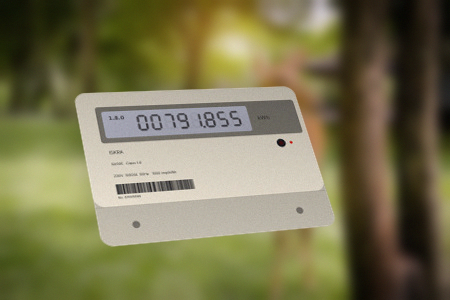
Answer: 791.855 (kWh)
